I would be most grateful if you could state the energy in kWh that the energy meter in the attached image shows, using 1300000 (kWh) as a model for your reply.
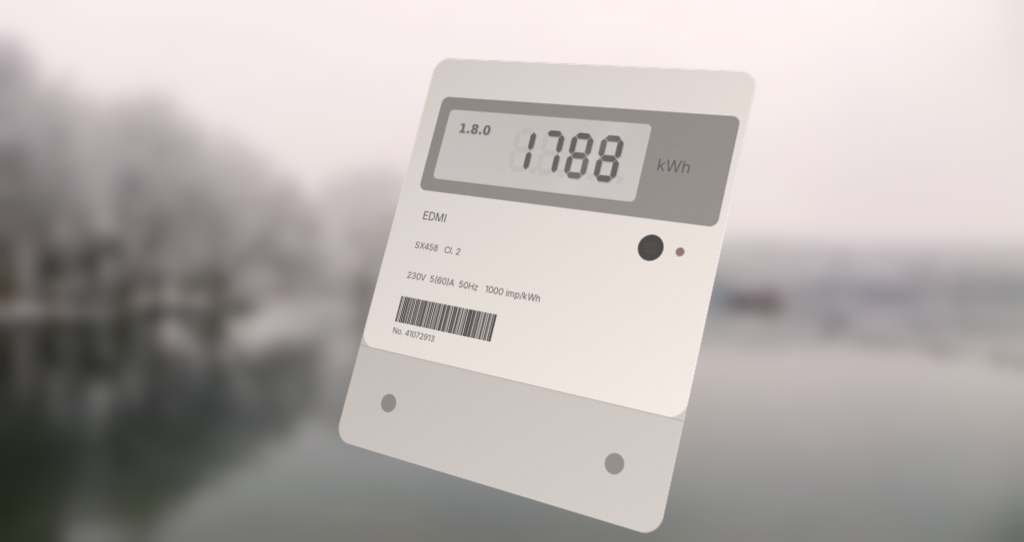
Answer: 1788 (kWh)
